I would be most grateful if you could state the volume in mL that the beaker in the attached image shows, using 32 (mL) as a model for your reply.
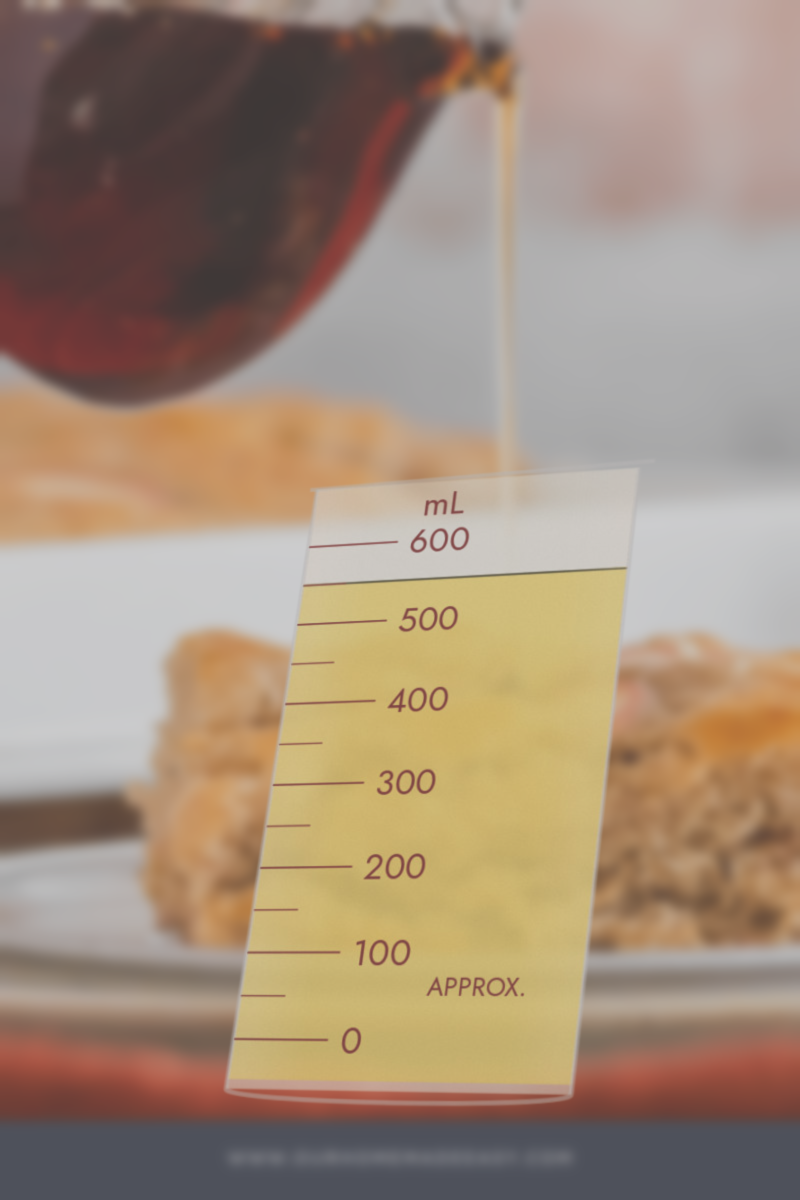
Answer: 550 (mL)
